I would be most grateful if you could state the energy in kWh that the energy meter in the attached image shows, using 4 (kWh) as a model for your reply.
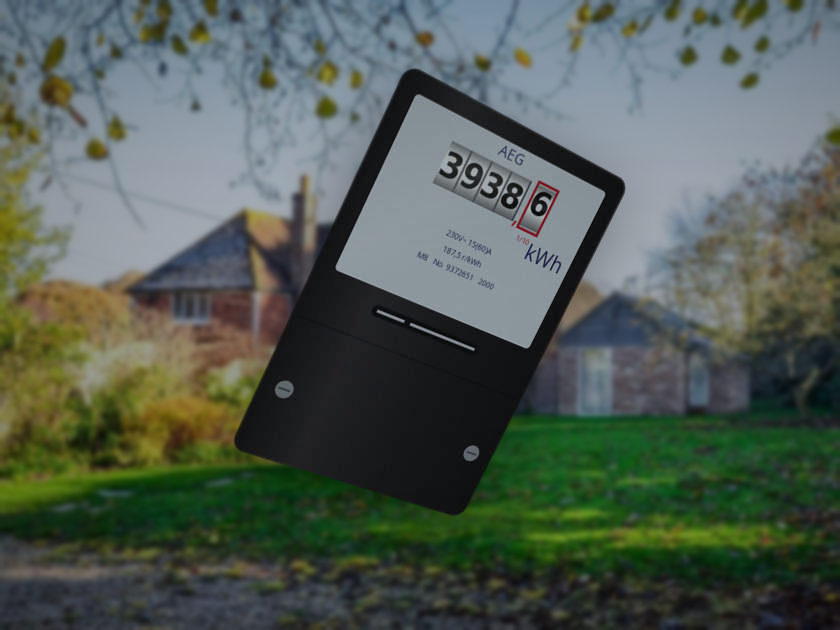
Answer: 3938.6 (kWh)
